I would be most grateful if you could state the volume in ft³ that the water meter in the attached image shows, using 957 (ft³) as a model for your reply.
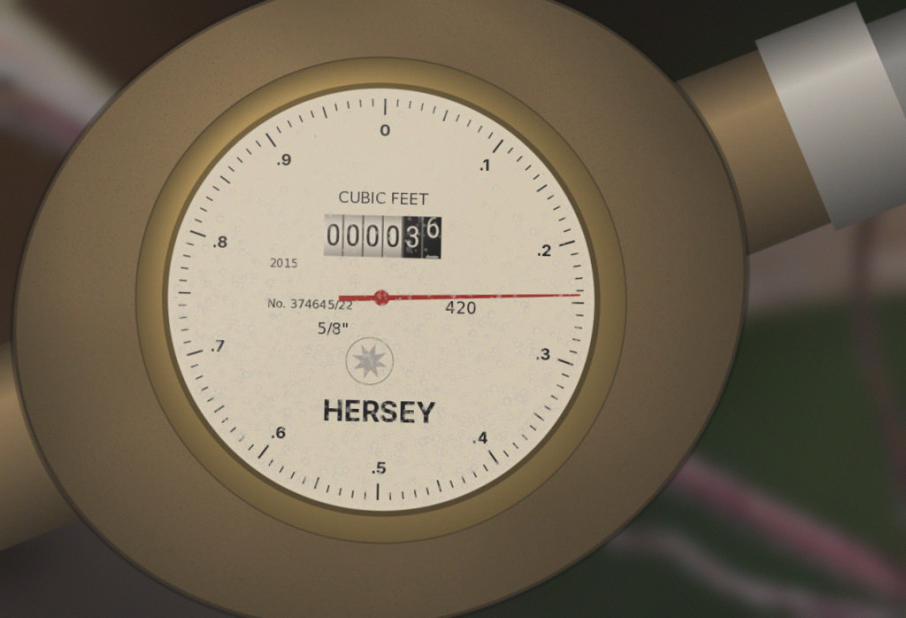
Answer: 36.24 (ft³)
